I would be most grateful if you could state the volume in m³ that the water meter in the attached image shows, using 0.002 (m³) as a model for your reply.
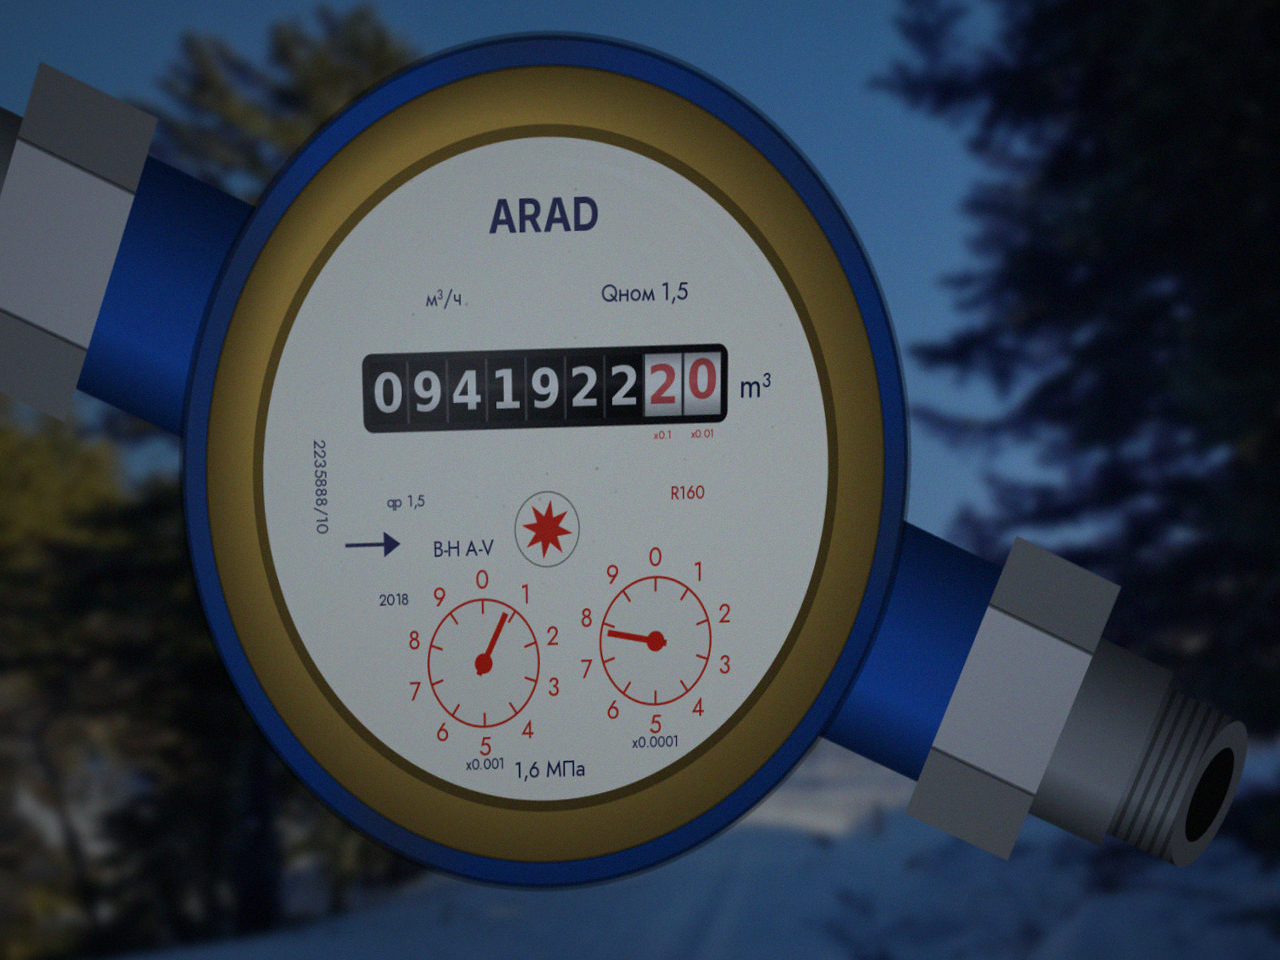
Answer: 941922.2007 (m³)
